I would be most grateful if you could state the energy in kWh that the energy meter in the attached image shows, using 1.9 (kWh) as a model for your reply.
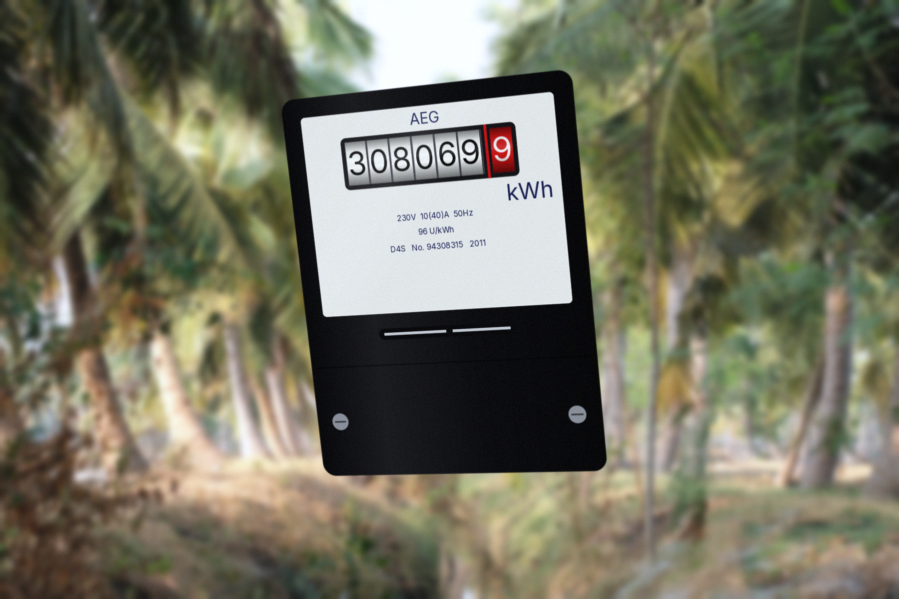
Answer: 308069.9 (kWh)
